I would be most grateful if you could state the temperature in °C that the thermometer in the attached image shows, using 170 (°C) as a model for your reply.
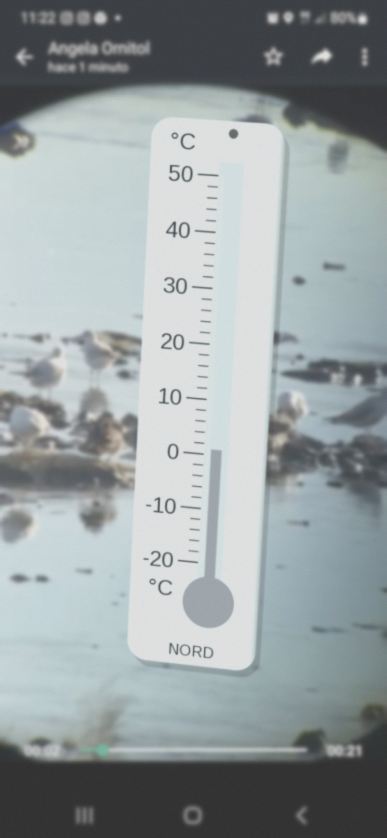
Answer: 1 (°C)
